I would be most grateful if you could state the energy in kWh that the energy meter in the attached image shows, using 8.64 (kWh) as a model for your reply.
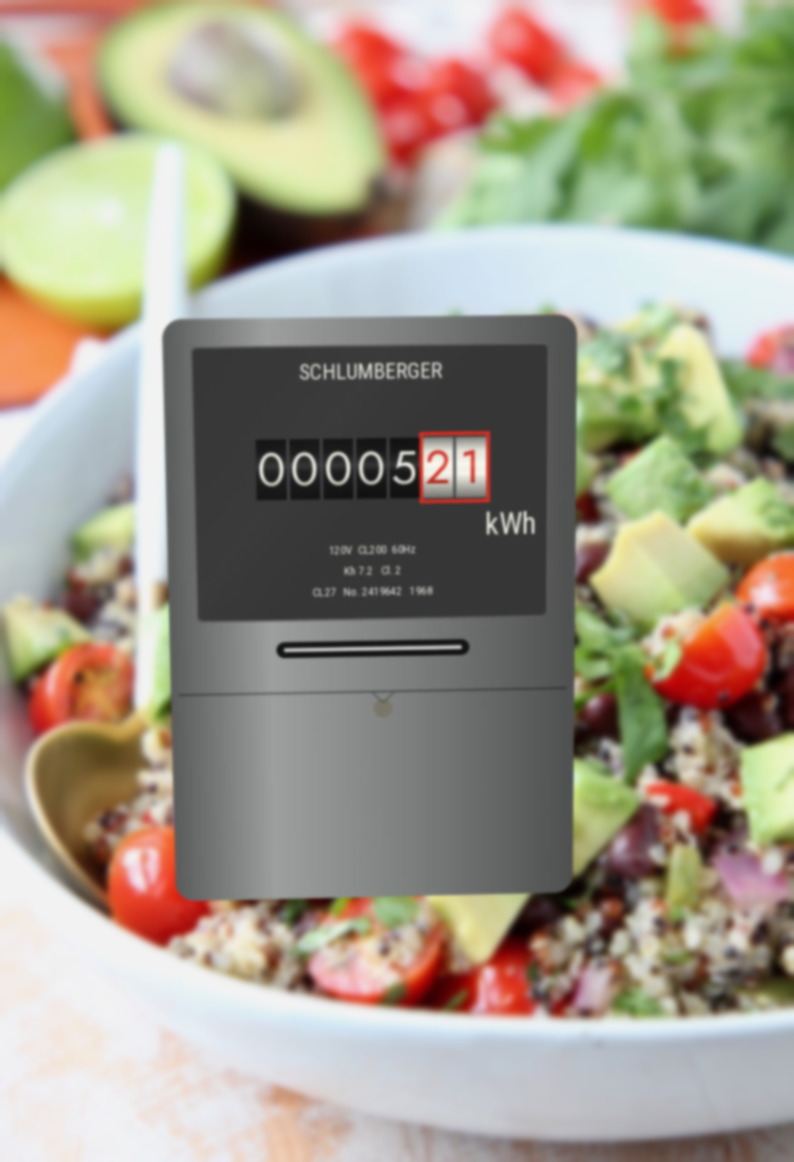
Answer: 5.21 (kWh)
